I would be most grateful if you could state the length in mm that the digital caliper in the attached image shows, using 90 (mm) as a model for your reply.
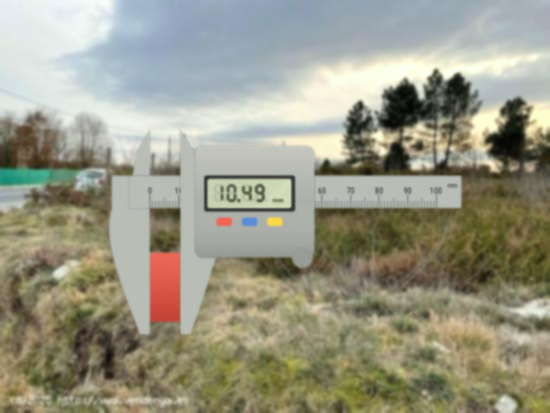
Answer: 10.49 (mm)
